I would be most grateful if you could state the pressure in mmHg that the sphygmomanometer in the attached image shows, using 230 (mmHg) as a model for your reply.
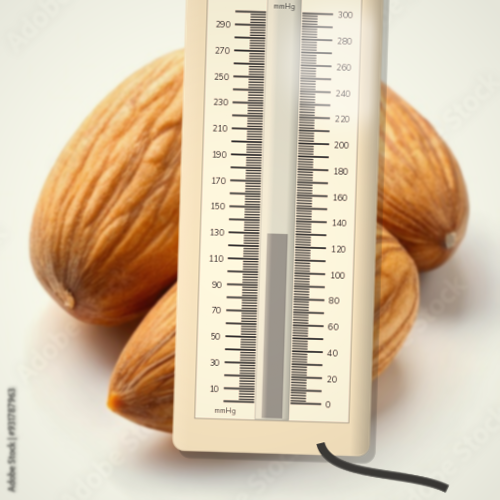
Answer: 130 (mmHg)
